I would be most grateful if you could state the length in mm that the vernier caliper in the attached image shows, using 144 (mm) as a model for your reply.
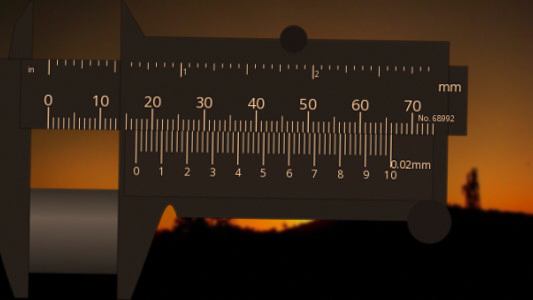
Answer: 17.0 (mm)
